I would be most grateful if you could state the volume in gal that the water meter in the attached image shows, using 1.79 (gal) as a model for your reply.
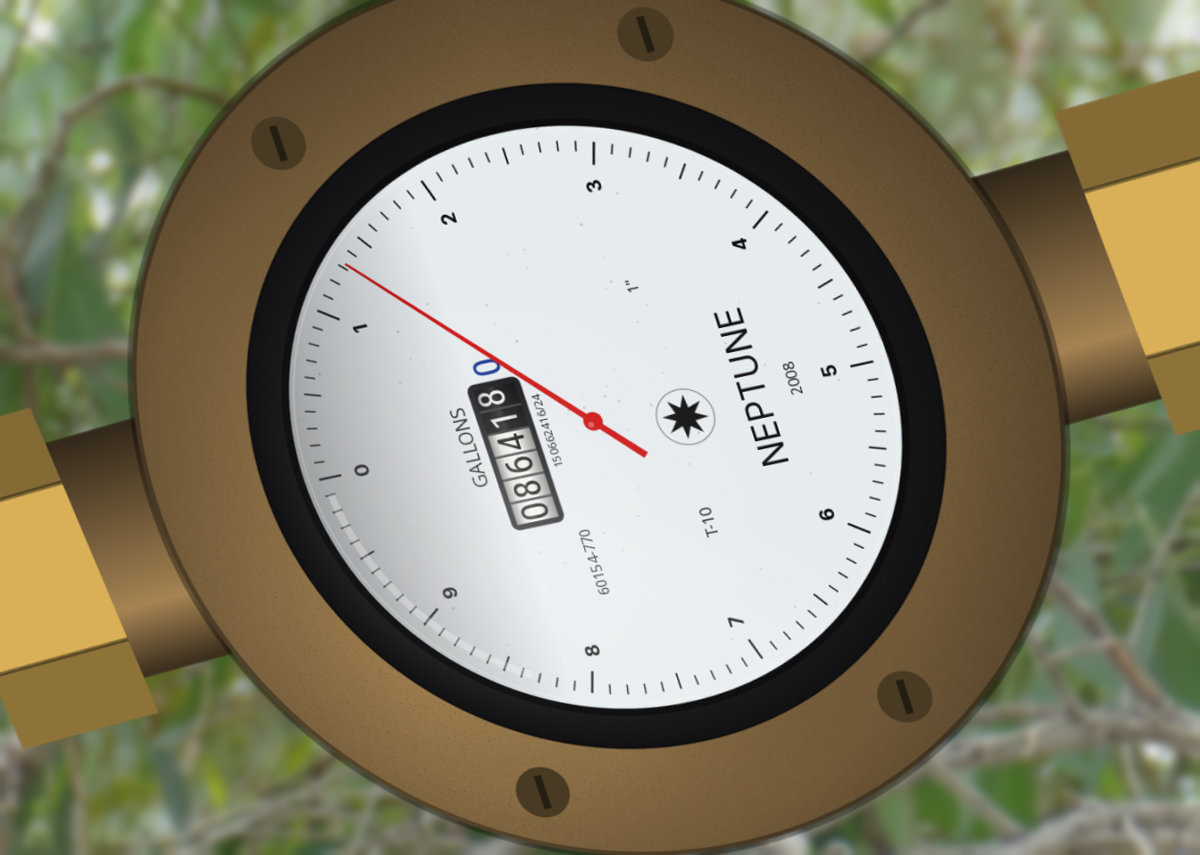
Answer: 864181.3 (gal)
